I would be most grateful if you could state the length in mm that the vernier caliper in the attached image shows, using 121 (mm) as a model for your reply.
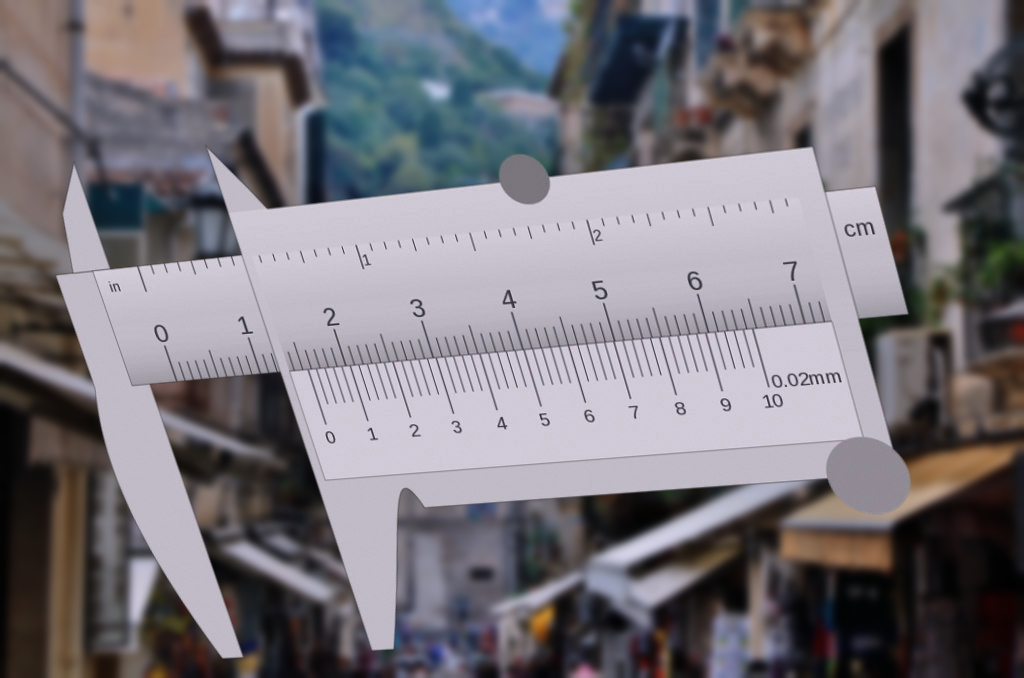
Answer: 15.6 (mm)
